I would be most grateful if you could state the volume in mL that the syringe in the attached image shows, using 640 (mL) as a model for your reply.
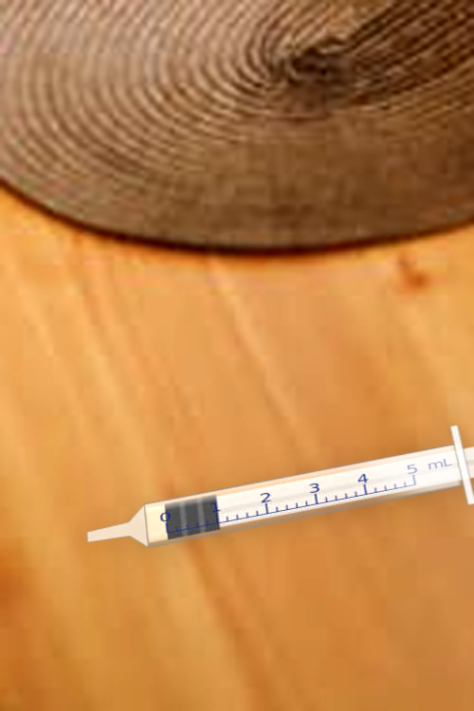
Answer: 0 (mL)
